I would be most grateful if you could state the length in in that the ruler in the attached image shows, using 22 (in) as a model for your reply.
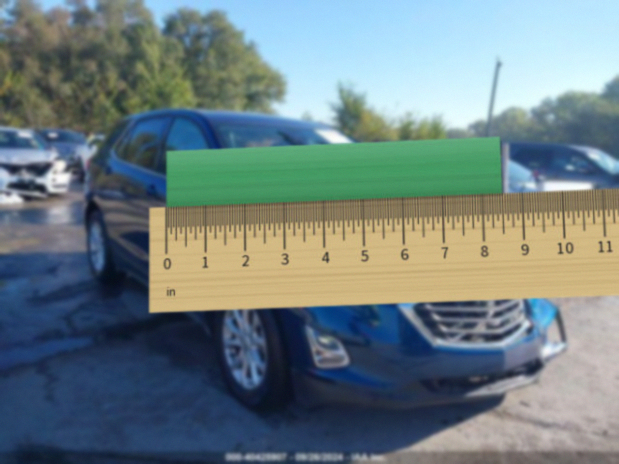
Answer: 8.5 (in)
